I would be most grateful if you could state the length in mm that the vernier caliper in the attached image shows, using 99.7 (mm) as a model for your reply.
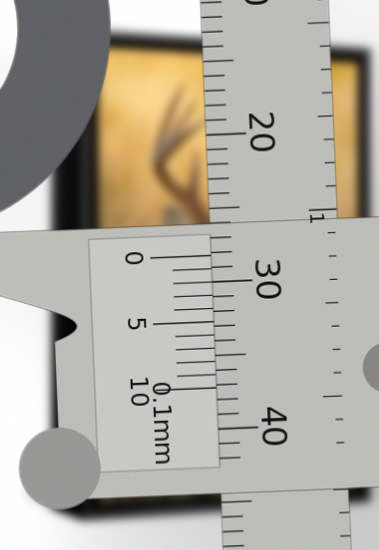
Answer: 28.2 (mm)
